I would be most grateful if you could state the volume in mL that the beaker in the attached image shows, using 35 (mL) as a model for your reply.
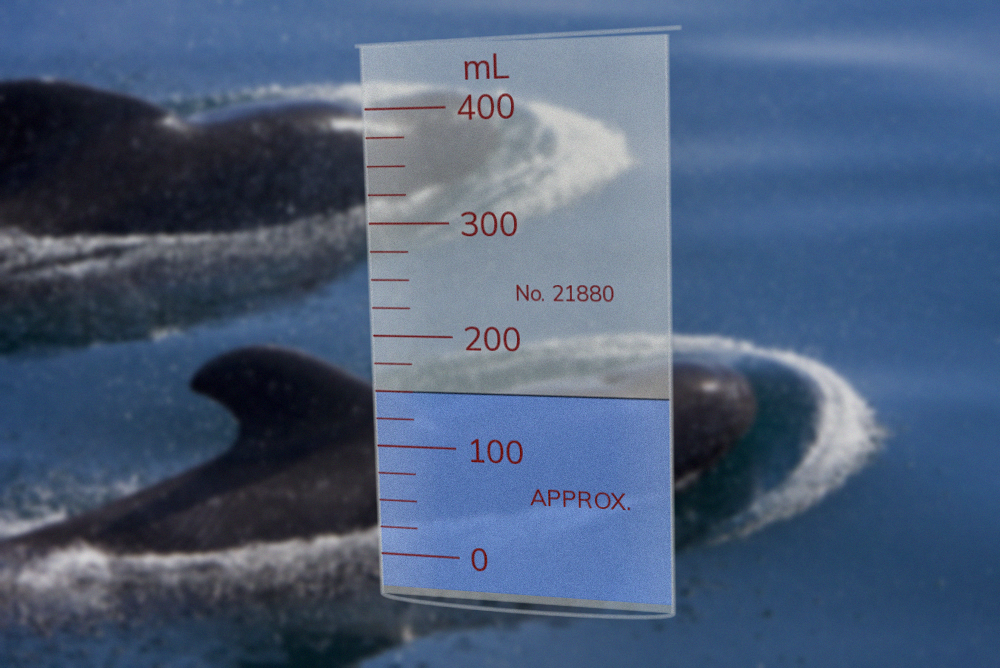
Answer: 150 (mL)
